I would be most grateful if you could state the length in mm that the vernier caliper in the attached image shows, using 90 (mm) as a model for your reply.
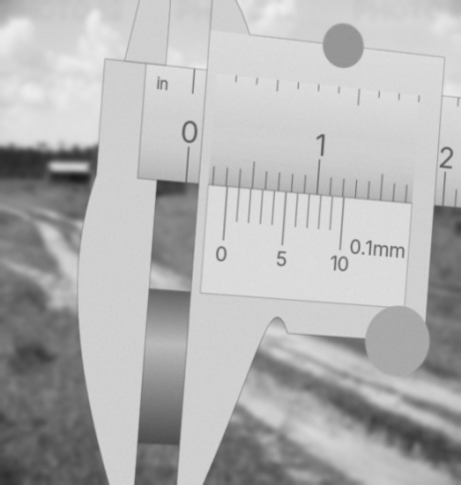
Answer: 3.1 (mm)
